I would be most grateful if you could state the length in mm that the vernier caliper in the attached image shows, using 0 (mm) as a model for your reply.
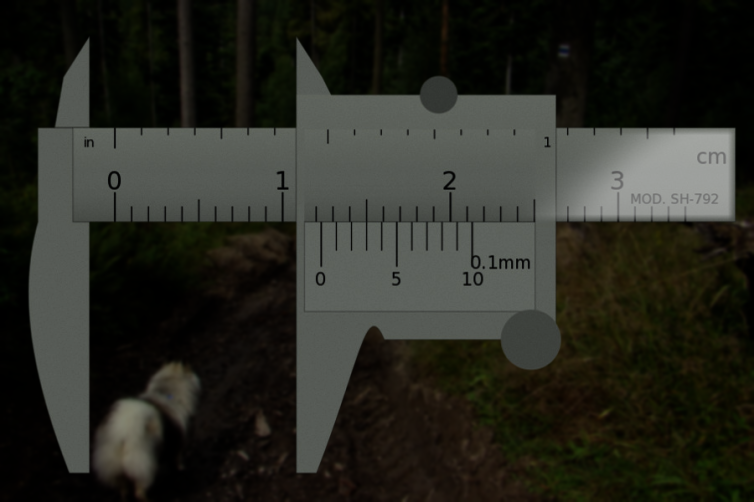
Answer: 12.3 (mm)
